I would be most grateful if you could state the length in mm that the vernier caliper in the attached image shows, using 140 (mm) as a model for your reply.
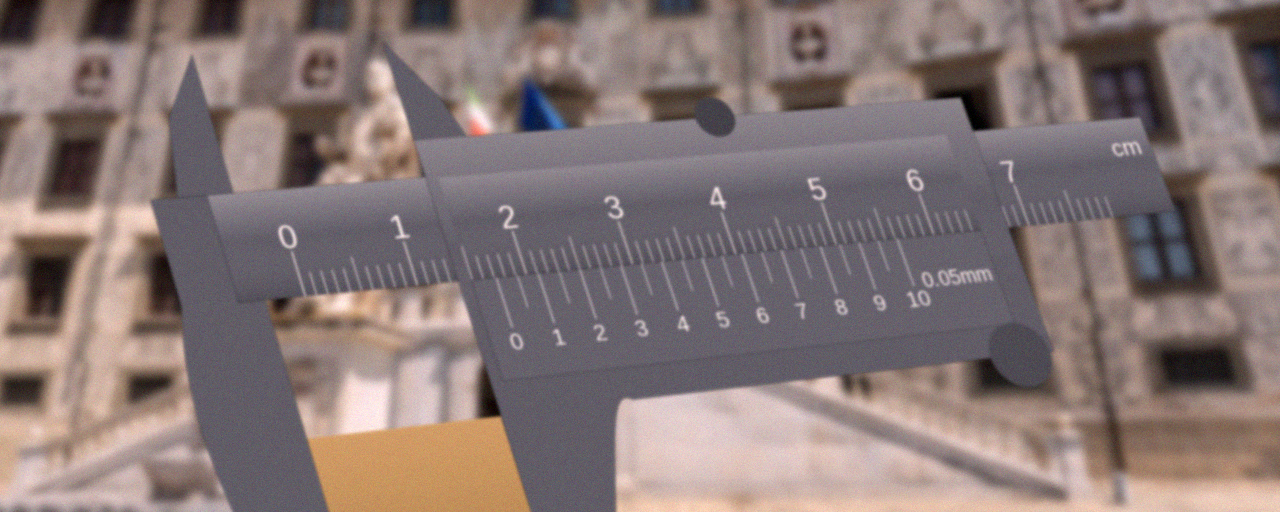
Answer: 17.2 (mm)
